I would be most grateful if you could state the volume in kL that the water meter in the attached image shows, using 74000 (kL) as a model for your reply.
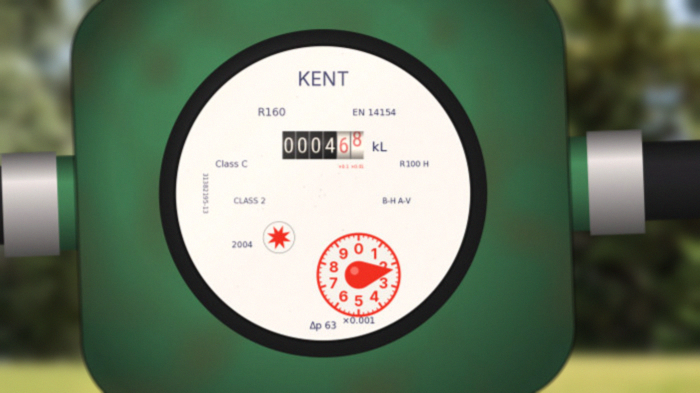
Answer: 4.682 (kL)
